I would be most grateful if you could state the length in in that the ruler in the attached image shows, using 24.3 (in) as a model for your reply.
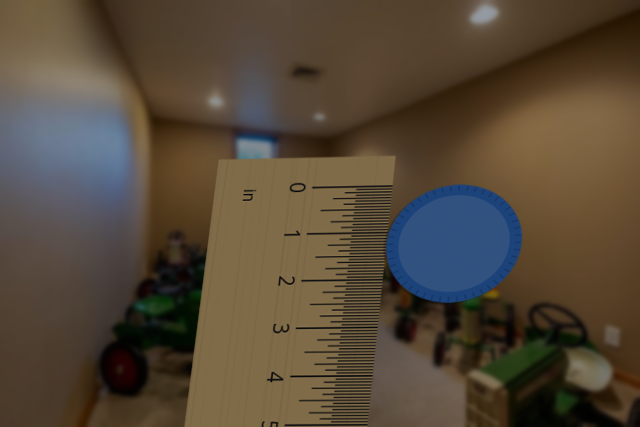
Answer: 2.5 (in)
